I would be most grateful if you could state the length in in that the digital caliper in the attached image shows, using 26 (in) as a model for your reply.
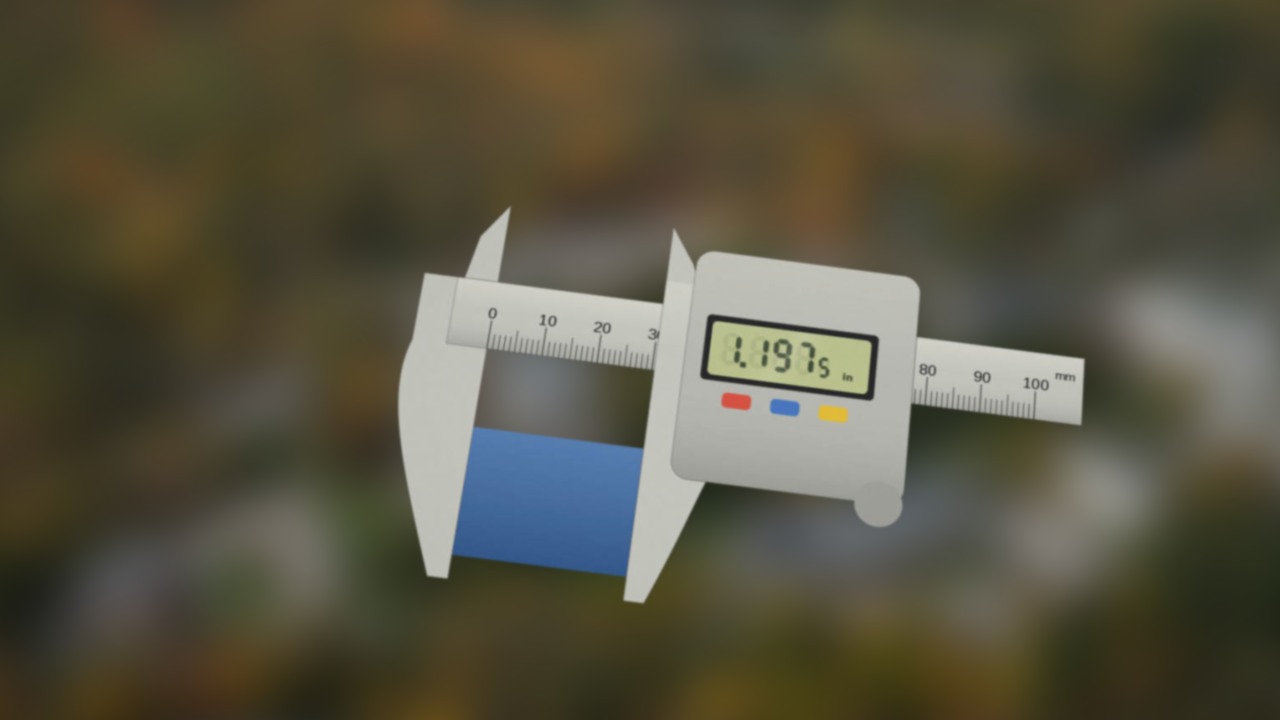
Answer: 1.1975 (in)
